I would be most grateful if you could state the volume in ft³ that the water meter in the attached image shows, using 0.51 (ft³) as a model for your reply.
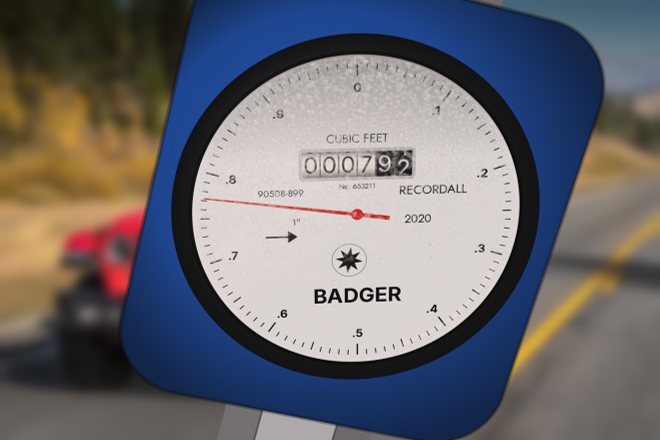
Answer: 791.77 (ft³)
